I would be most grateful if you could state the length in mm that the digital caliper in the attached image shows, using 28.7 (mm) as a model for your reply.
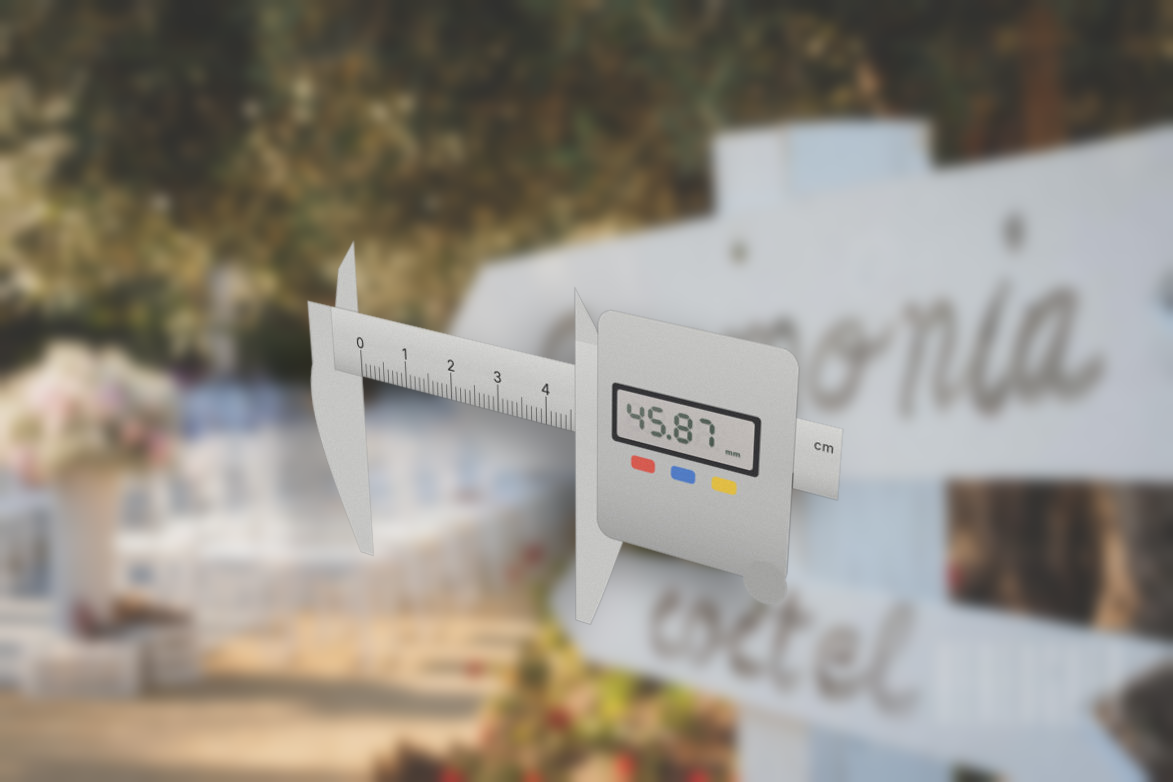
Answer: 45.87 (mm)
